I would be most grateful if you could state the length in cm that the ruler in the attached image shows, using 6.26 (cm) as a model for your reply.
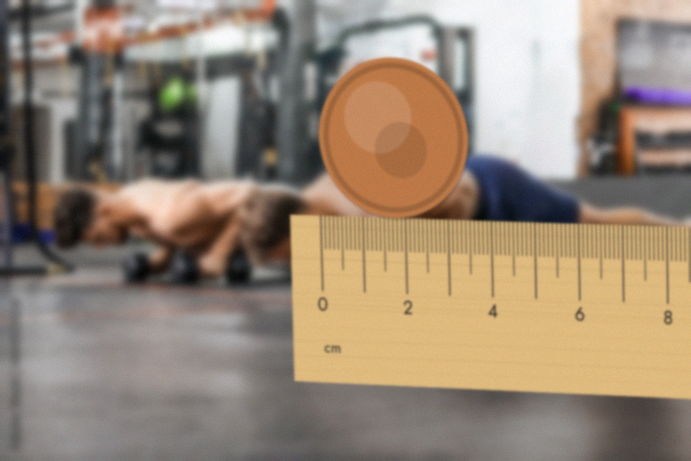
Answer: 3.5 (cm)
